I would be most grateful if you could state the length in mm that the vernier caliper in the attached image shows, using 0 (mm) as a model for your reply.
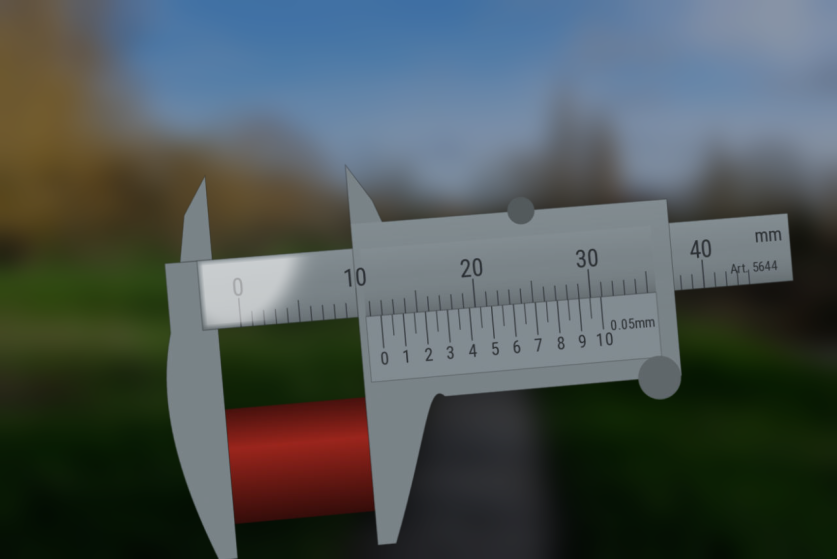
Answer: 11.9 (mm)
